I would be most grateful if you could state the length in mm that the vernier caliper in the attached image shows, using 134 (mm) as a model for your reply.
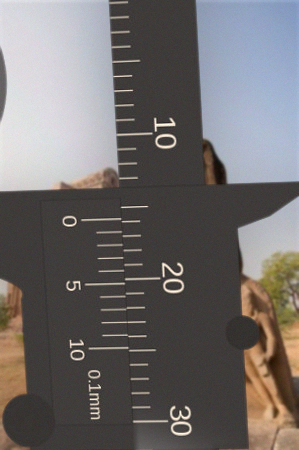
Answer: 15.8 (mm)
